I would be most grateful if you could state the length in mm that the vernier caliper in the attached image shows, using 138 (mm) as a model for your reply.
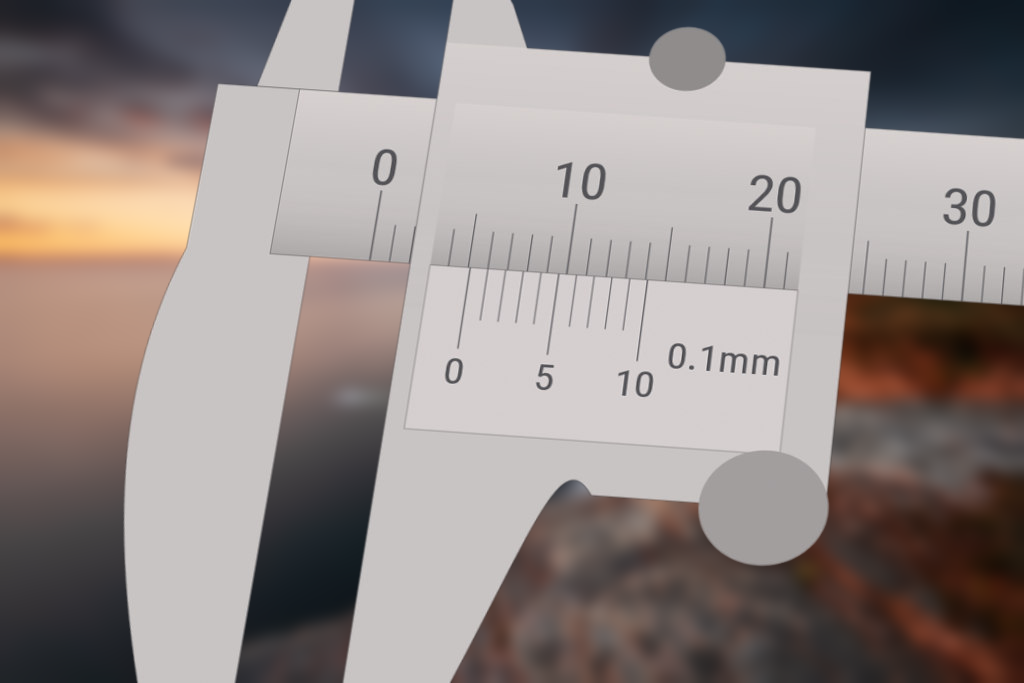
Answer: 5.1 (mm)
